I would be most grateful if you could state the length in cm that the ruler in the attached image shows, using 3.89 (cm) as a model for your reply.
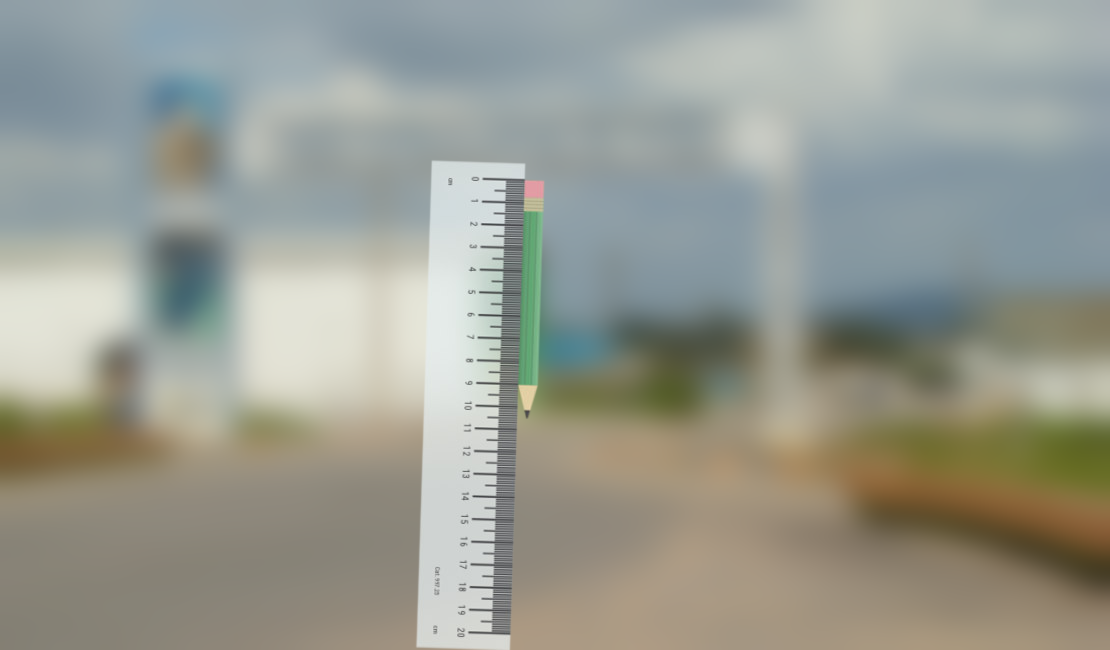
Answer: 10.5 (cm)
